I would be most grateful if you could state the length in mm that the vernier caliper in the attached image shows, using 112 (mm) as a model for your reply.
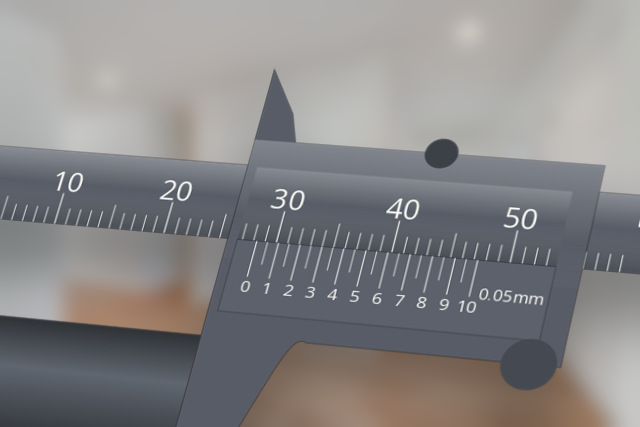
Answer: 28.3 (mm)
